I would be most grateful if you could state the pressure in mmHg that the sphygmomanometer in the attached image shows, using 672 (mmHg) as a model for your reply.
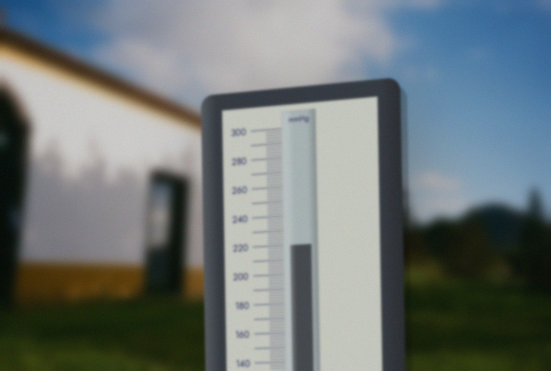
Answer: 220 (mmHg)
